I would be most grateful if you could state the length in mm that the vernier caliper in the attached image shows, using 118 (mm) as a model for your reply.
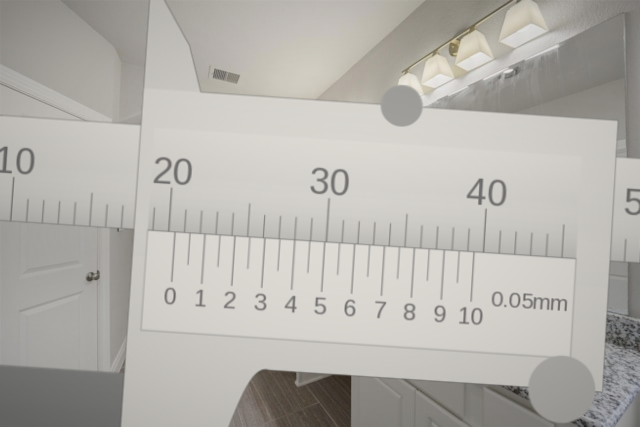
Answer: 20.4 (mm)
